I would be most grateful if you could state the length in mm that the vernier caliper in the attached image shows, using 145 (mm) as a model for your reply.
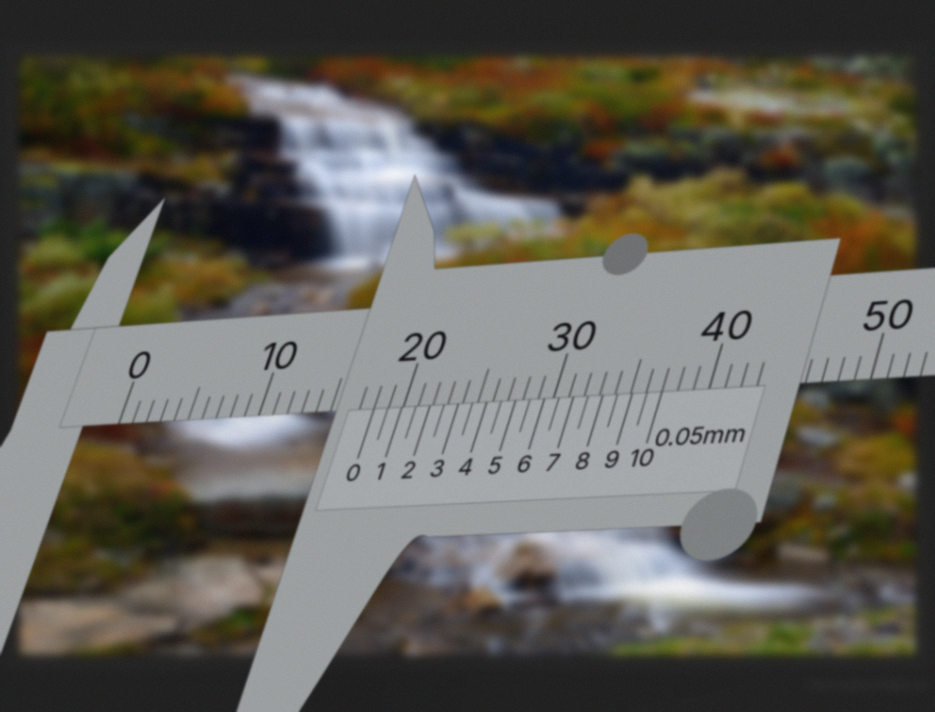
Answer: 18.0 (mm)
